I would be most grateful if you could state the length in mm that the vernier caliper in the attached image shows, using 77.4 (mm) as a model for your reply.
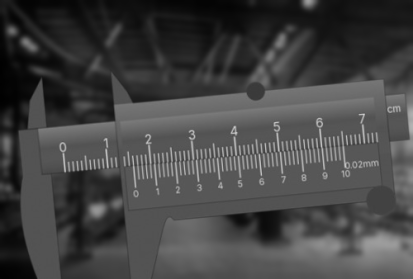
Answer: 16.0 (mm)
